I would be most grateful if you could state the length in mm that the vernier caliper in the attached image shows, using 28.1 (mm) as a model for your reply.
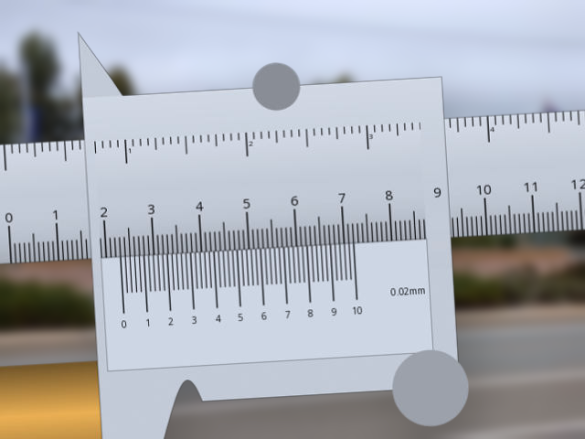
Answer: 23.0 (mm)
